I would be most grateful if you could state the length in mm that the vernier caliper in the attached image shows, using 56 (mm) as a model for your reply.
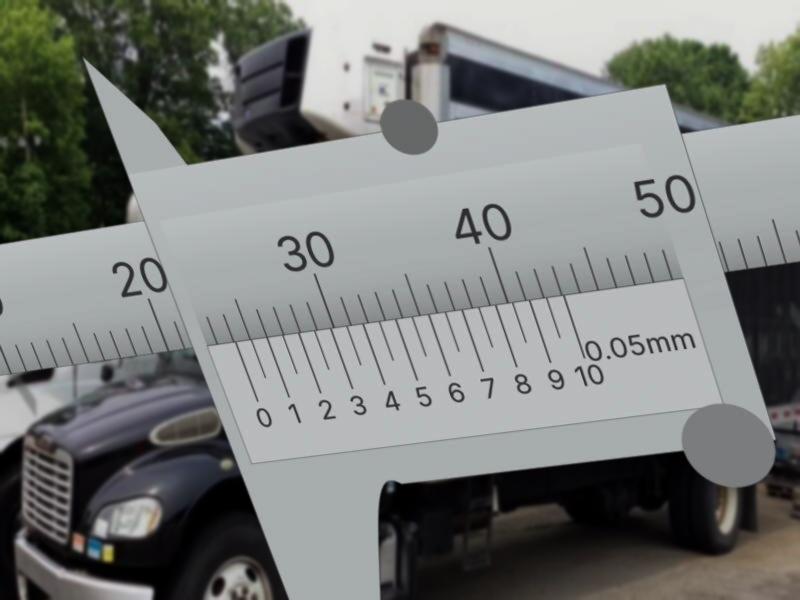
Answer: 24.1 (mm)
